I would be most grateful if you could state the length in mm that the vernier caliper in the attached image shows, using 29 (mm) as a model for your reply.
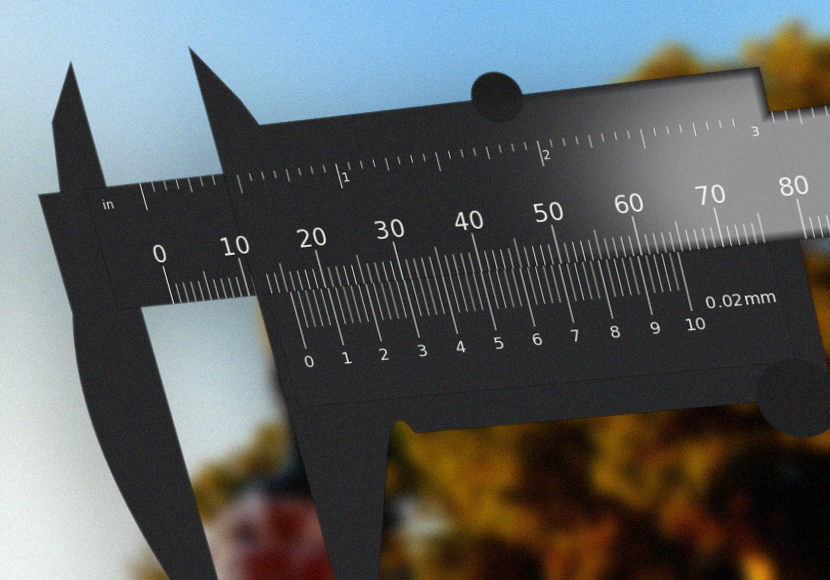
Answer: 15.4 (mm)
